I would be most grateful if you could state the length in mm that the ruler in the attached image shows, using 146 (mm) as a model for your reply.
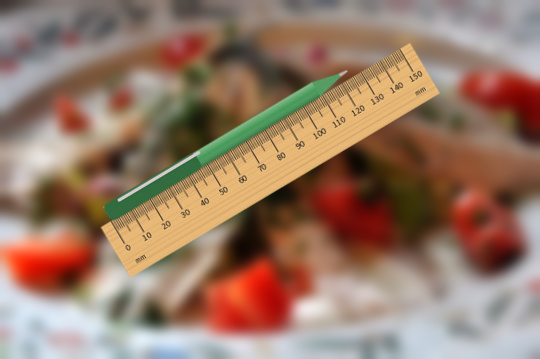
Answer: 125 (mm)
